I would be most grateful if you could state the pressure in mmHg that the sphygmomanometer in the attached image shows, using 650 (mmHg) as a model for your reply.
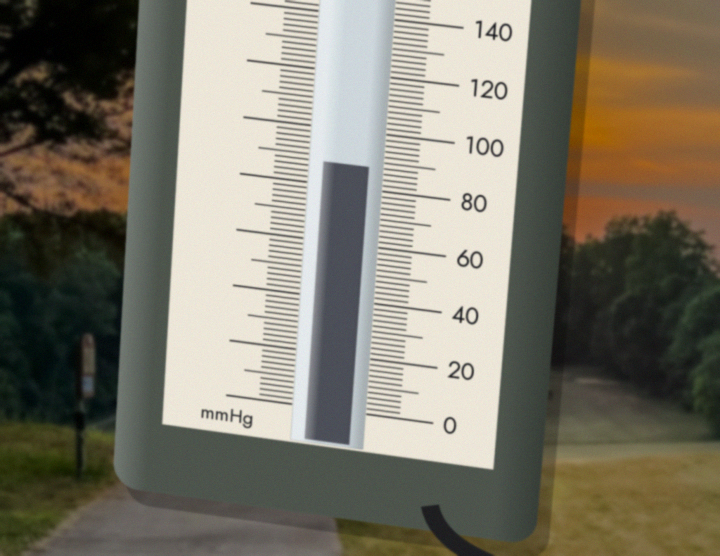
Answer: 88 (mmHg)
